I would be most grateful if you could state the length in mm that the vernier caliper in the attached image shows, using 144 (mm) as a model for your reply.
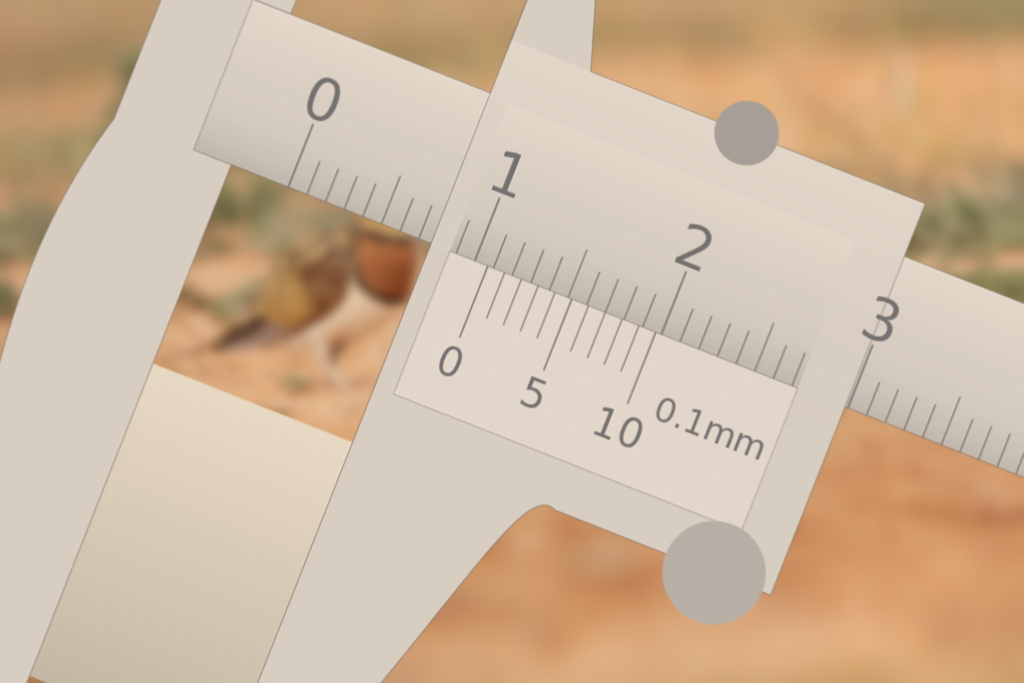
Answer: 10.7 (mm)
